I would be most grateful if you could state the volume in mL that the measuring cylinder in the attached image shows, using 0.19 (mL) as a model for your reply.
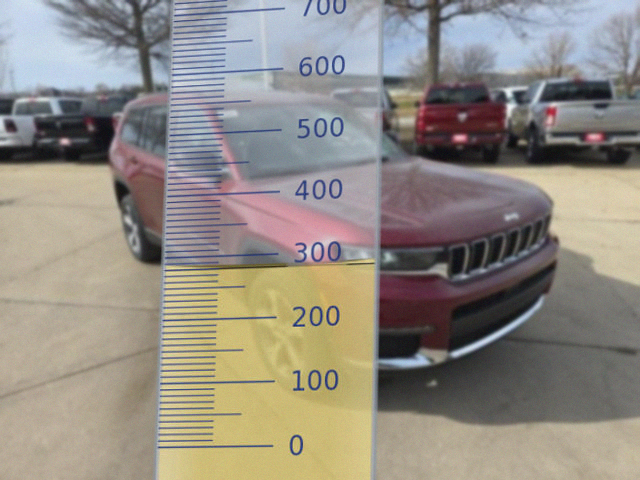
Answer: 280 (mL)
